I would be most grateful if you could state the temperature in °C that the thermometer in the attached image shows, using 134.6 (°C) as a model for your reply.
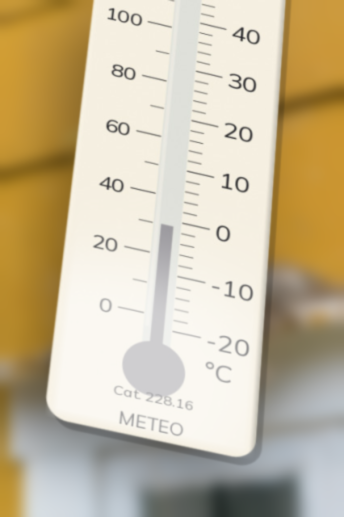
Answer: -1 (°C)
